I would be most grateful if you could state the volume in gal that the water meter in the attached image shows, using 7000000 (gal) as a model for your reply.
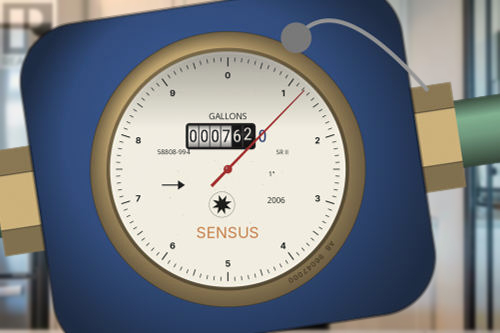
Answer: 7621.2 (gal)
